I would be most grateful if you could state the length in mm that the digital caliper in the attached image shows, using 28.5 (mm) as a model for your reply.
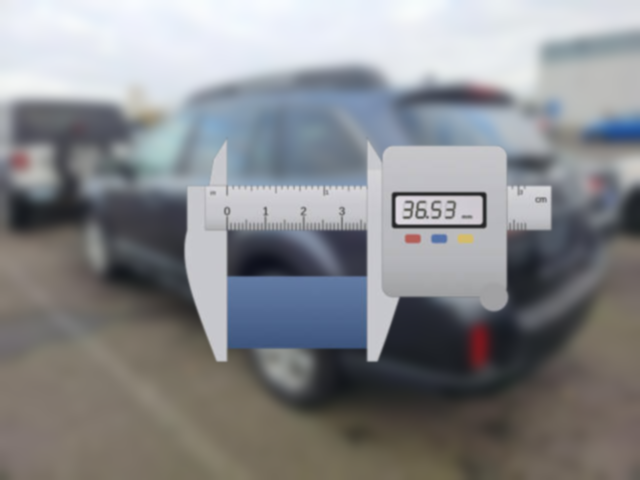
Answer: 36.53 (mm)
